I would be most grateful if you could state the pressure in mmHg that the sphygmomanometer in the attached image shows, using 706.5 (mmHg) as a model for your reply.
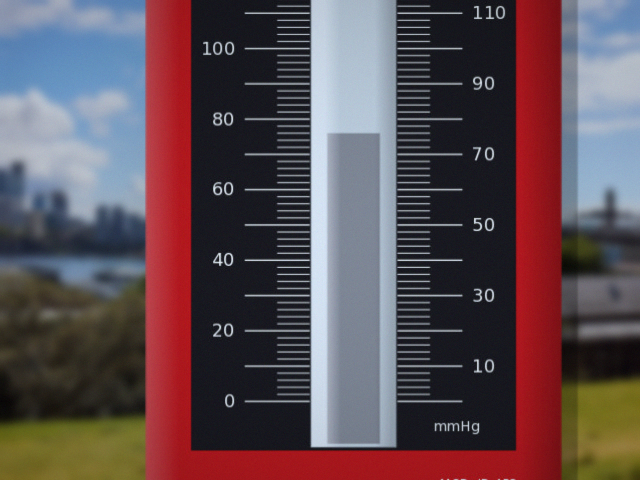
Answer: 76 (mmHg)
